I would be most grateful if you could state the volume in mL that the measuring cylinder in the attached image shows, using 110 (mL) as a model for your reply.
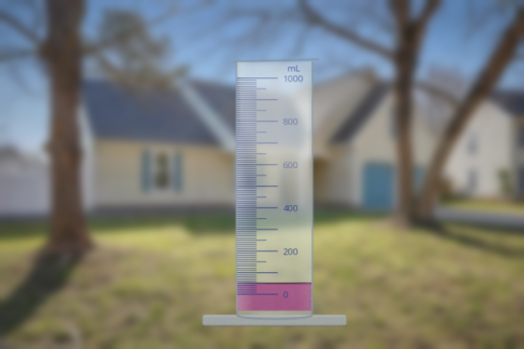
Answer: 50 (mL)
